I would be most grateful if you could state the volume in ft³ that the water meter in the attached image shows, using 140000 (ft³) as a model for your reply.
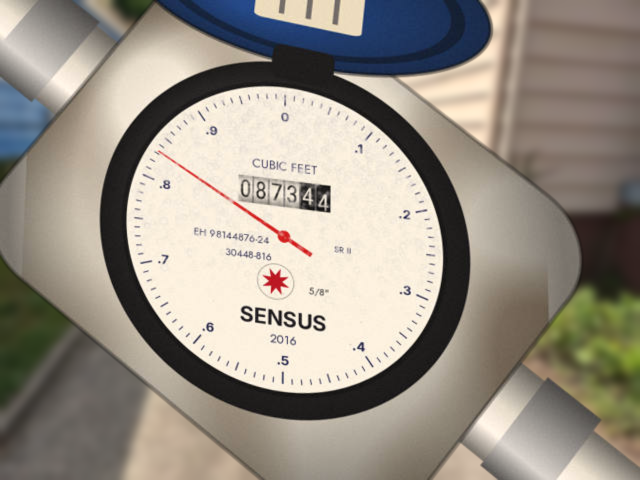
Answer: 87343.83 (ft³)
